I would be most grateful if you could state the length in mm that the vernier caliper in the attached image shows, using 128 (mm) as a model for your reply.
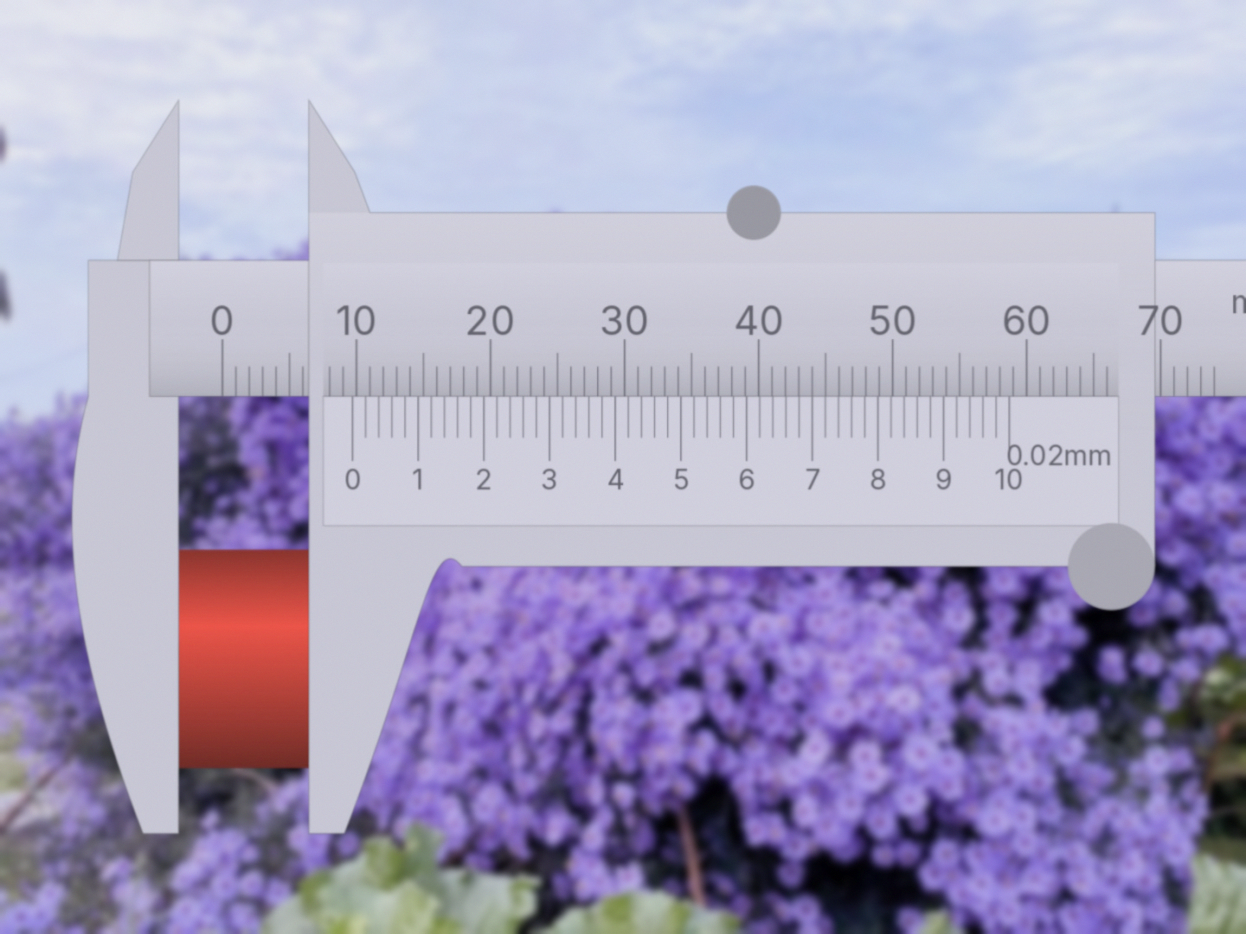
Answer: 9.7 (mm)
